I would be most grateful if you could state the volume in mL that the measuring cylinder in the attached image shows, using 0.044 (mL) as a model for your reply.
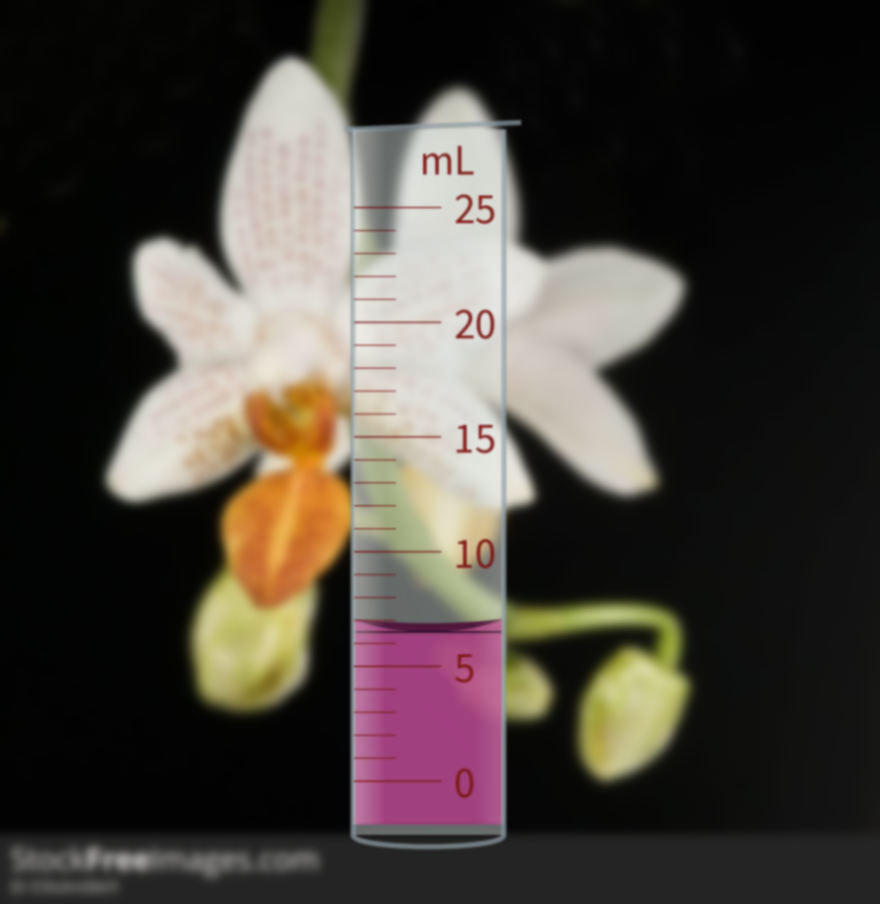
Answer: 6.5 (mL)
